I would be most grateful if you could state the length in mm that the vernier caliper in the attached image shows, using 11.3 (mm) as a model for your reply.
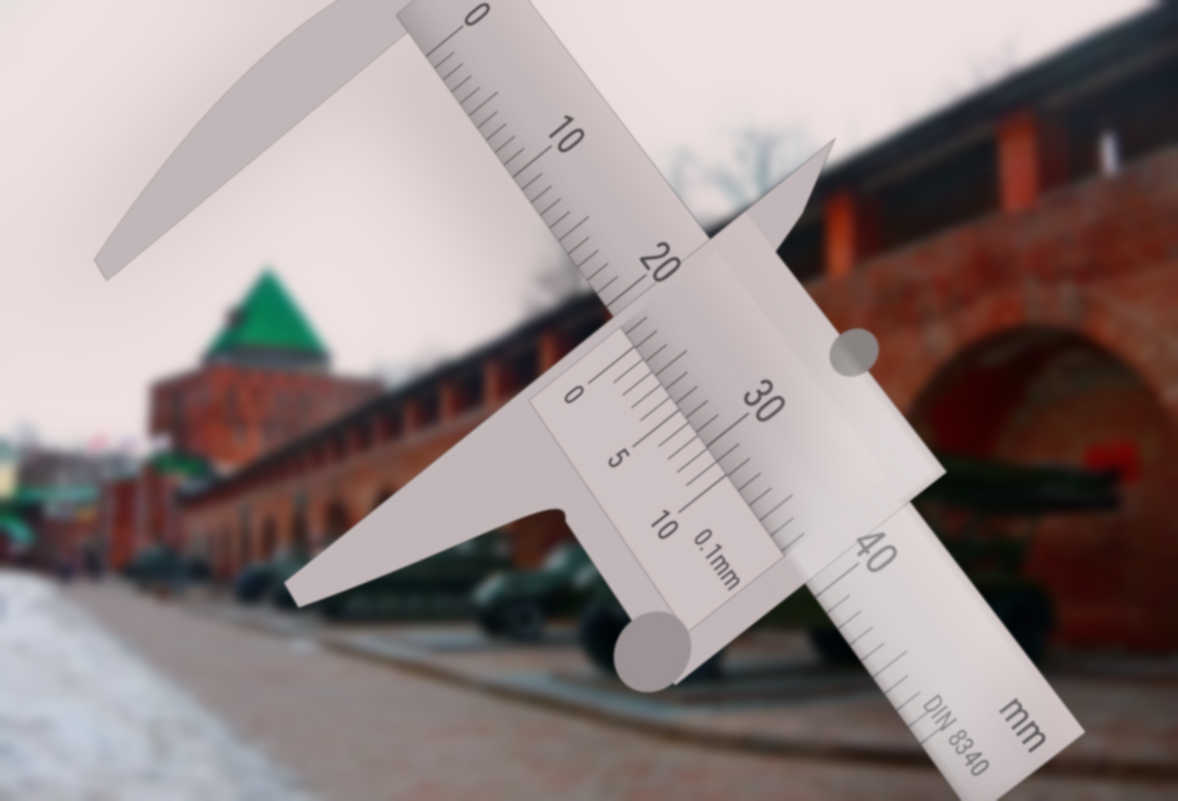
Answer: 22.9 (mm)
